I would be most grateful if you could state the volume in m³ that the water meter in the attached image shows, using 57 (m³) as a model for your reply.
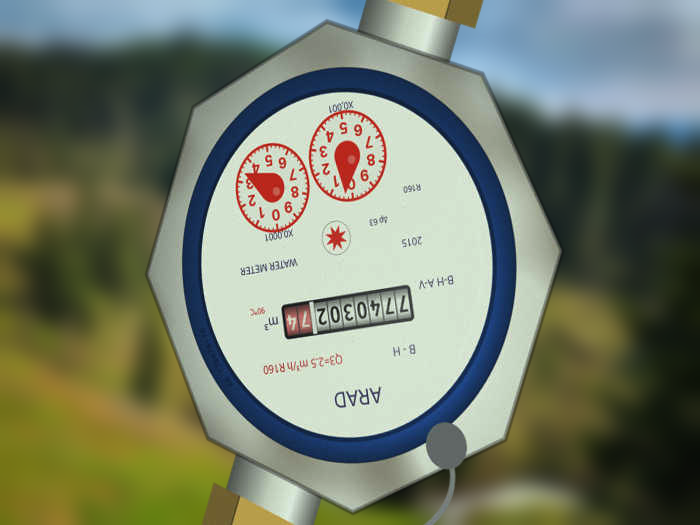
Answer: 7740302.7403 (m³)
